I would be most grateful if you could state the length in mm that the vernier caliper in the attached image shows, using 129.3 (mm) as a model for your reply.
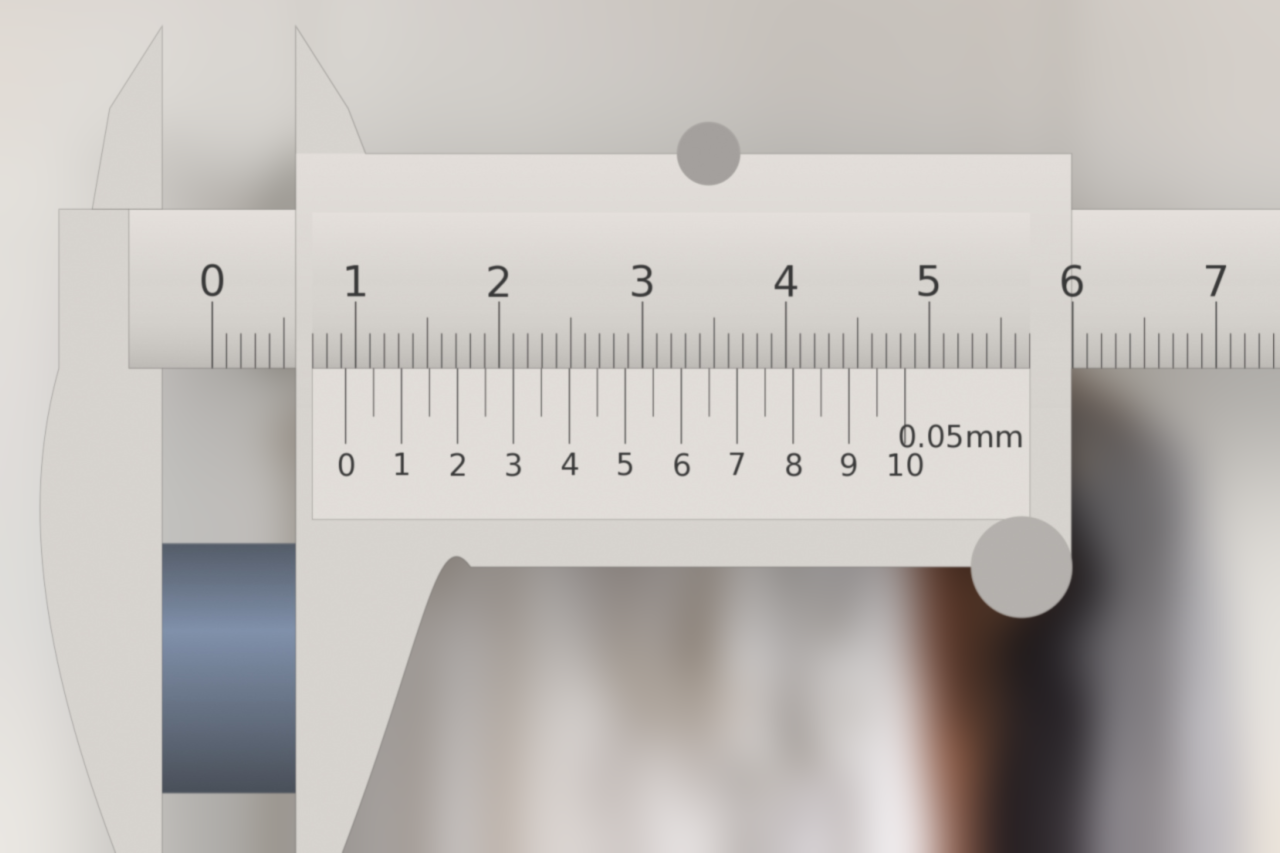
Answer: 9.3 (mm)
